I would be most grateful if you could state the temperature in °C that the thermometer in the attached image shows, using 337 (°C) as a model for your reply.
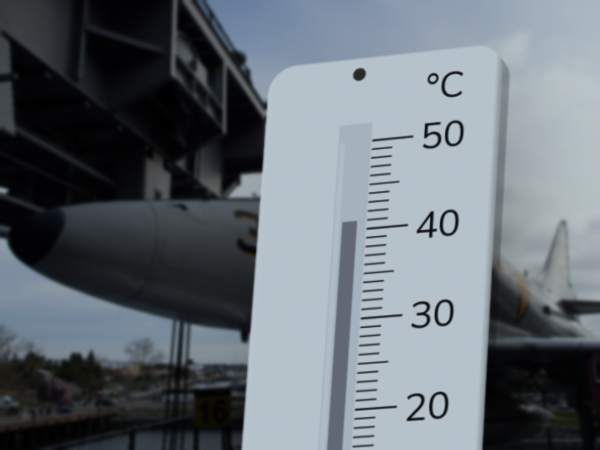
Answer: 41 (°C)
